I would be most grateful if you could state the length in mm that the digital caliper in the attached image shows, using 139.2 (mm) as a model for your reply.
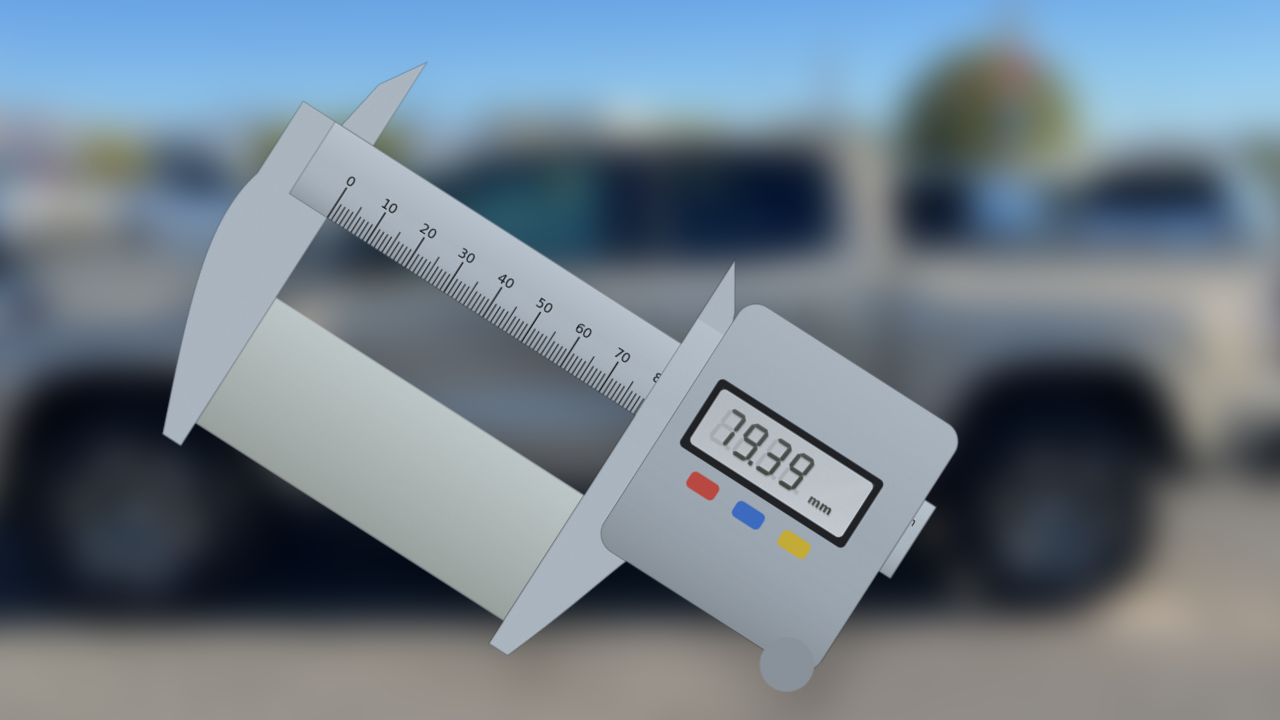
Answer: 79.39 (mm)
